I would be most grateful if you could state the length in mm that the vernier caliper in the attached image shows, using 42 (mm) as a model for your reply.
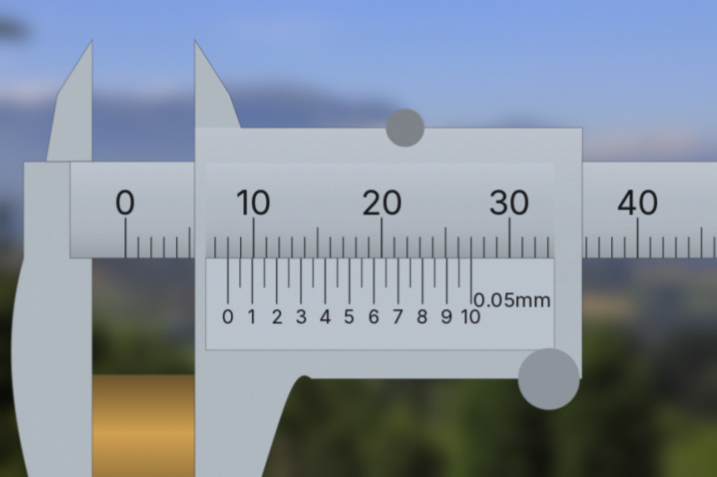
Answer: 8.0 (mm)
